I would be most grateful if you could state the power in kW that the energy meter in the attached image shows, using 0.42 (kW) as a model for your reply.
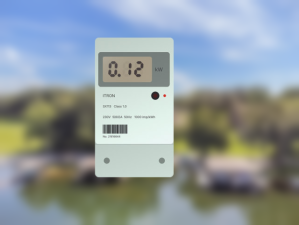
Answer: 0.12 (kW)
